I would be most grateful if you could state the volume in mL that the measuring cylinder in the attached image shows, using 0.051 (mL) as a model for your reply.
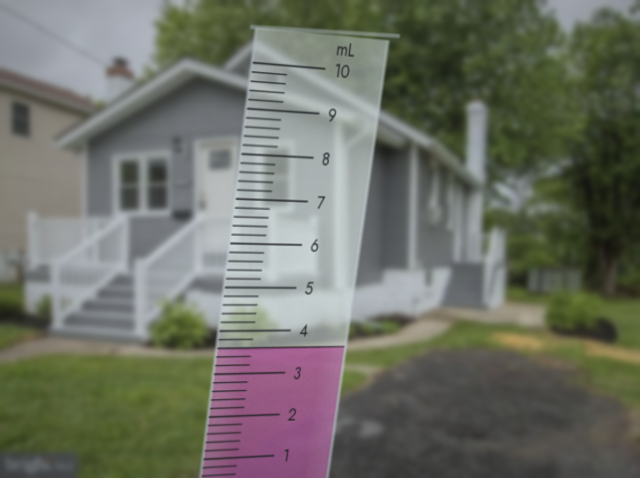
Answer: 3.6 (mL)
